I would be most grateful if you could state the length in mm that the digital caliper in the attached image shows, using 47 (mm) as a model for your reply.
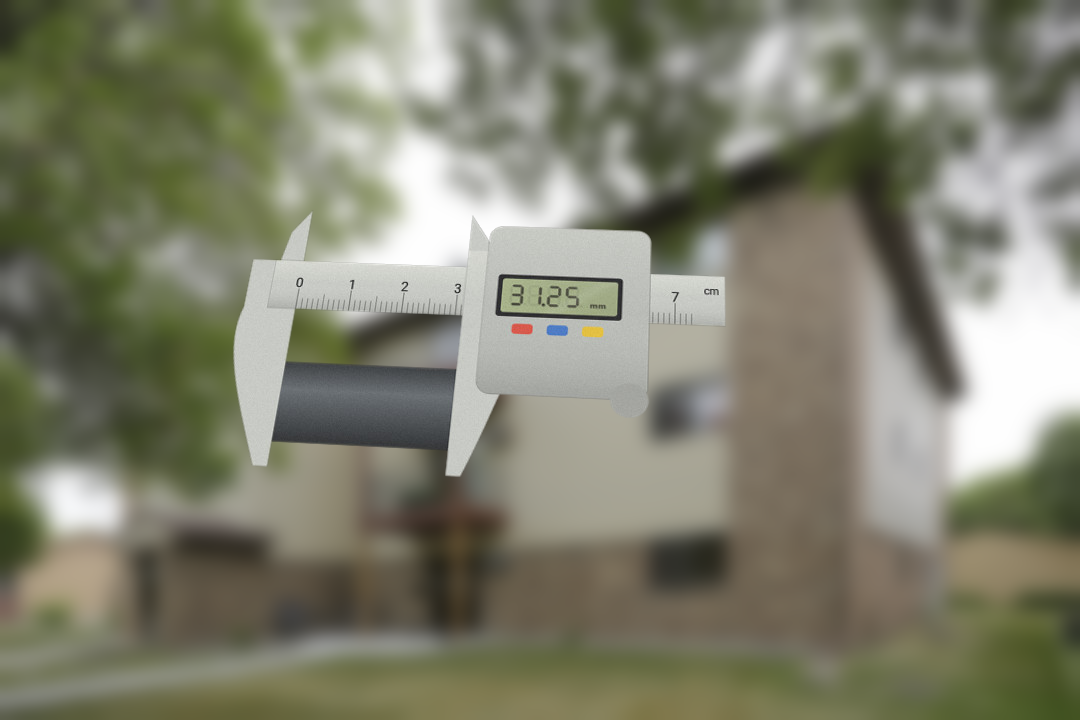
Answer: 31.25 (mm)
